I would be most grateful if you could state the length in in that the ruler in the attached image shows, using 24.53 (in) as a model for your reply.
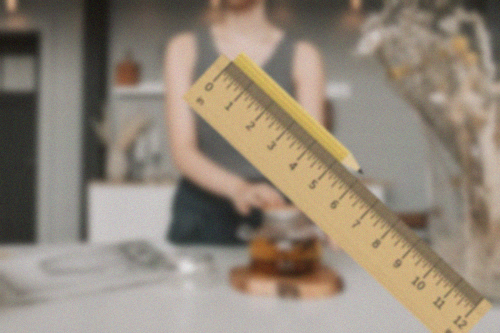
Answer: 6 (in)
